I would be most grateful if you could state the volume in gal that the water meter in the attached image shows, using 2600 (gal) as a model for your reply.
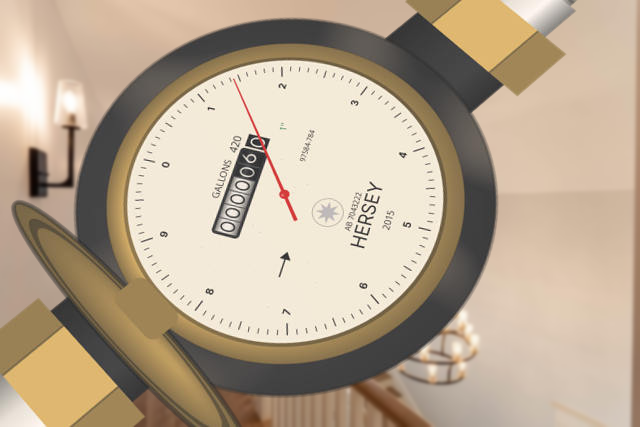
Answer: 61.4 (gal)
